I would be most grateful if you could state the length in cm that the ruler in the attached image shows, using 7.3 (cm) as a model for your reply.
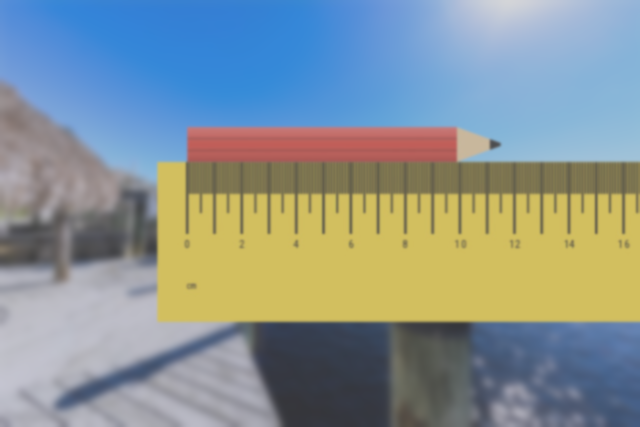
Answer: 11.5 (cm)
